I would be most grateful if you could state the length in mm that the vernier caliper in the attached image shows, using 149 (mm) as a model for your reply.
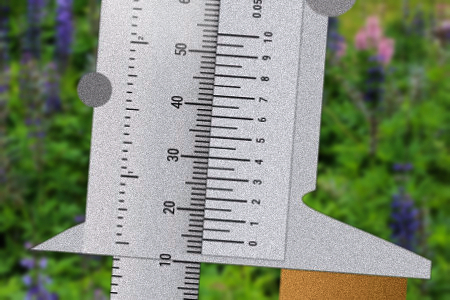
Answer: 14.5 (mm)
